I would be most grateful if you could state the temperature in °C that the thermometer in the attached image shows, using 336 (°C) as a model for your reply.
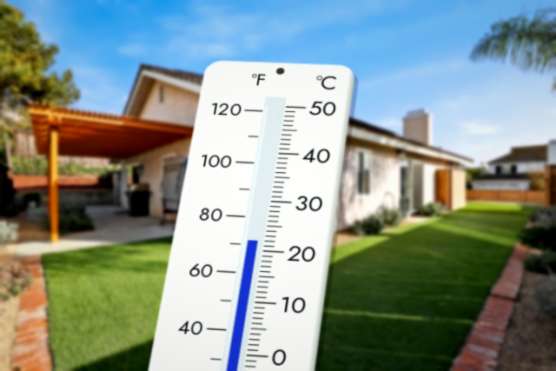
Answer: 22 (°C)
